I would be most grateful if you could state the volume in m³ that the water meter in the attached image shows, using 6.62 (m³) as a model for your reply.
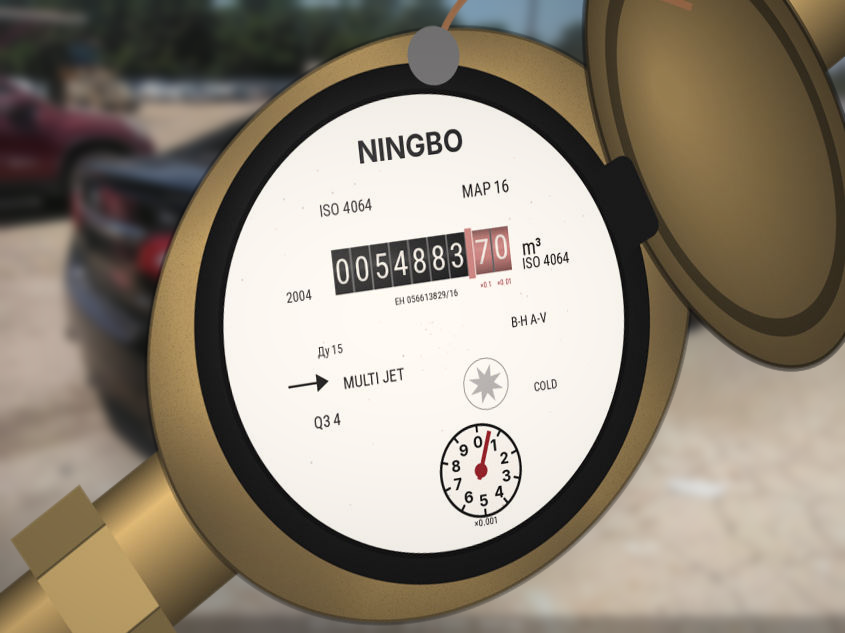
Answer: 54883.700 (m³)
